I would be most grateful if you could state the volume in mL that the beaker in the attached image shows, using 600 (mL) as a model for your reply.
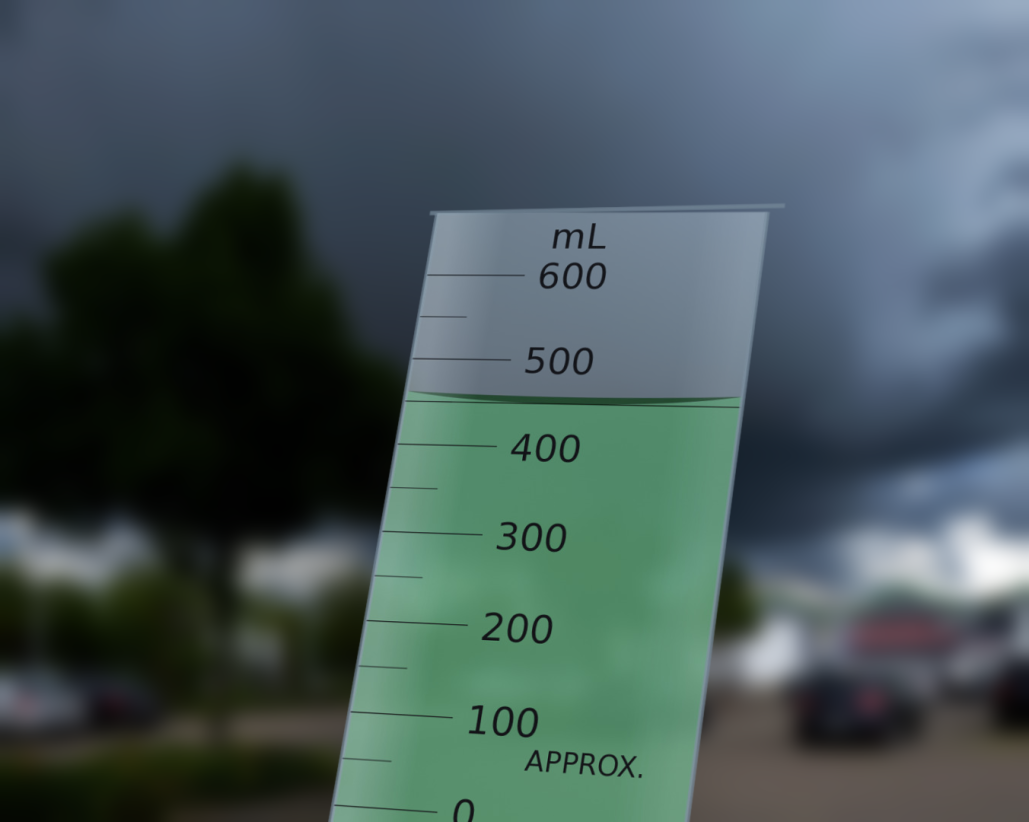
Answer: 450 (mL)
